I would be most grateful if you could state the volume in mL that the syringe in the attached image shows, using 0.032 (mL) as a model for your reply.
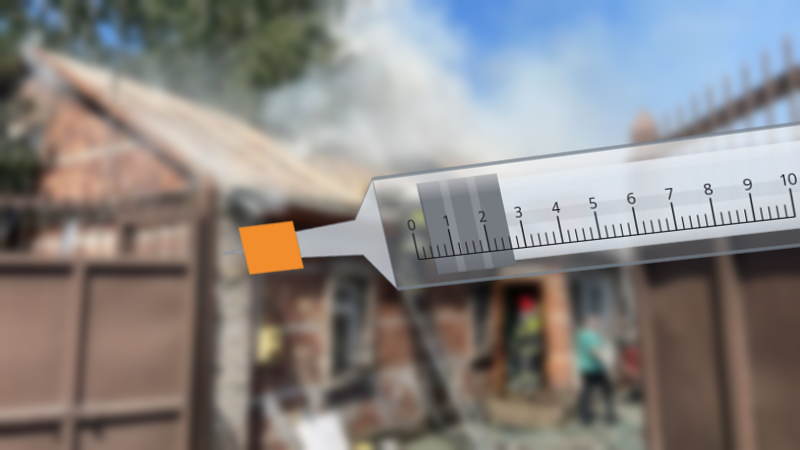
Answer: 0.4 (mL)
